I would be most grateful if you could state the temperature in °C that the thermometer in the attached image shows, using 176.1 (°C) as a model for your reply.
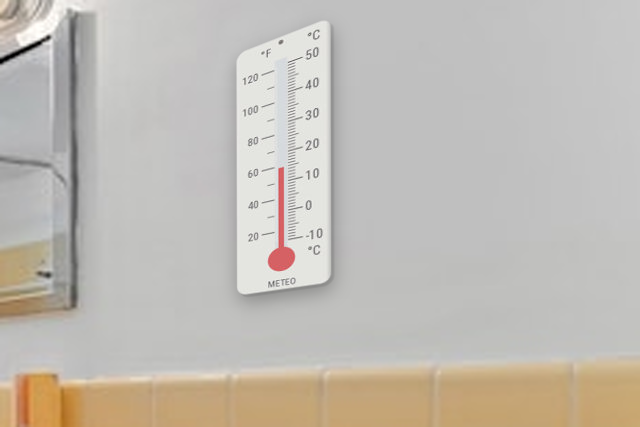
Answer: 15 (°C)
